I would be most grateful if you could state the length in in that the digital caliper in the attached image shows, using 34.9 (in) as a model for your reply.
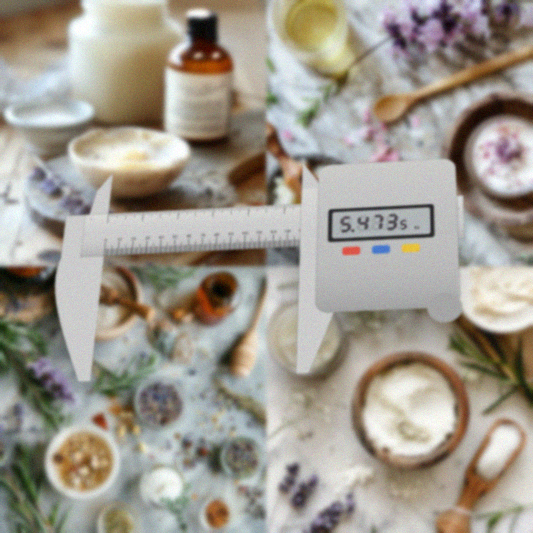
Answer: 5.4735 (in)
